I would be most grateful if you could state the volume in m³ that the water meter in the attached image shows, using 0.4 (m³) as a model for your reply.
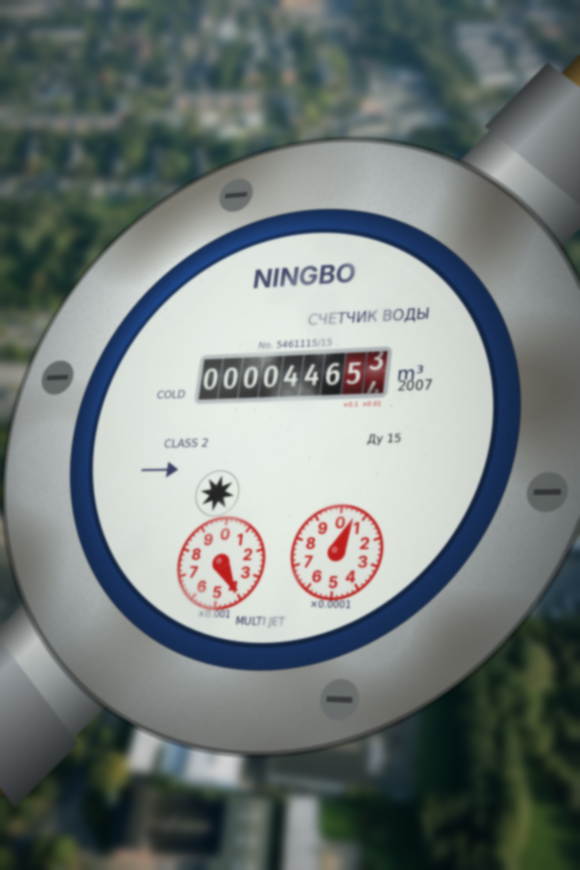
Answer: 446.5340 (m³)
